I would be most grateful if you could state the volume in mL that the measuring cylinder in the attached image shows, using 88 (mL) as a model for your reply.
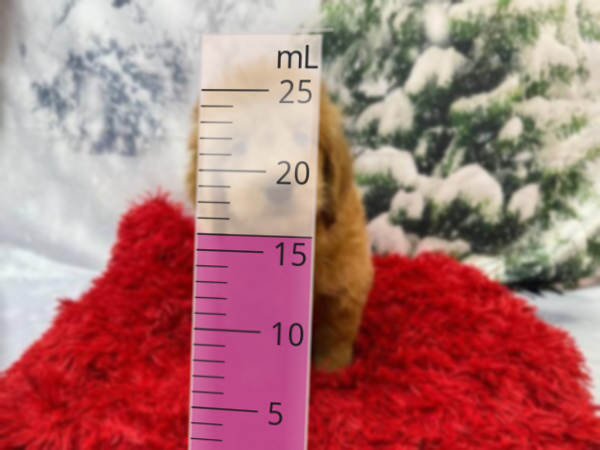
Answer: 16 (mL)
